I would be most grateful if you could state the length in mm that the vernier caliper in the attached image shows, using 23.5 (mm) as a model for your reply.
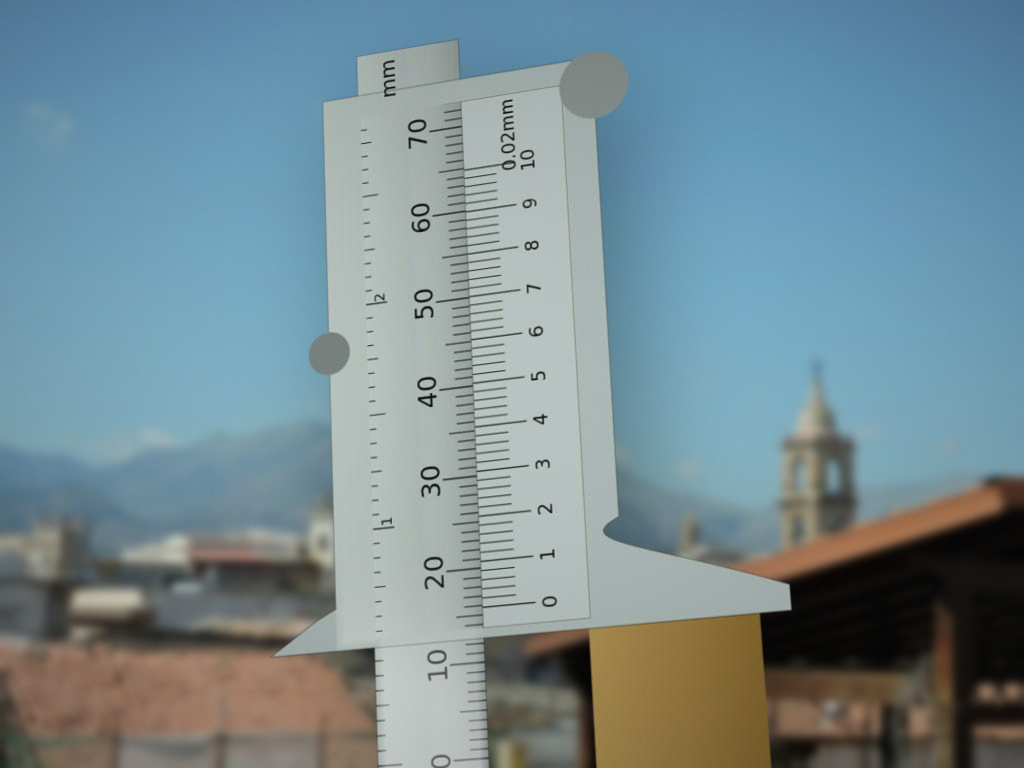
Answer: 15.8 (mm)
